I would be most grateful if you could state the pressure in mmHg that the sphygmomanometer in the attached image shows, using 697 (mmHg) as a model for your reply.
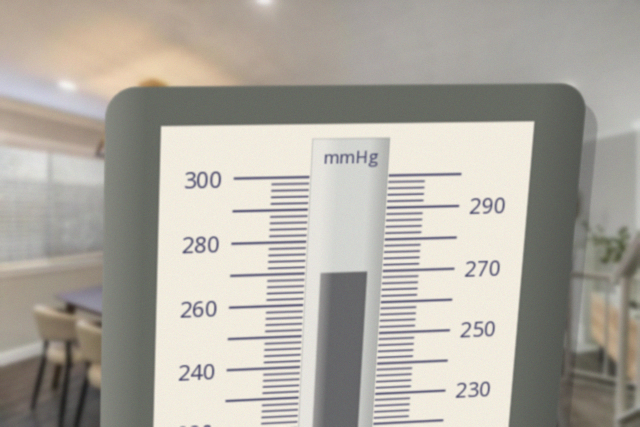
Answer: 270 (mmHg)
